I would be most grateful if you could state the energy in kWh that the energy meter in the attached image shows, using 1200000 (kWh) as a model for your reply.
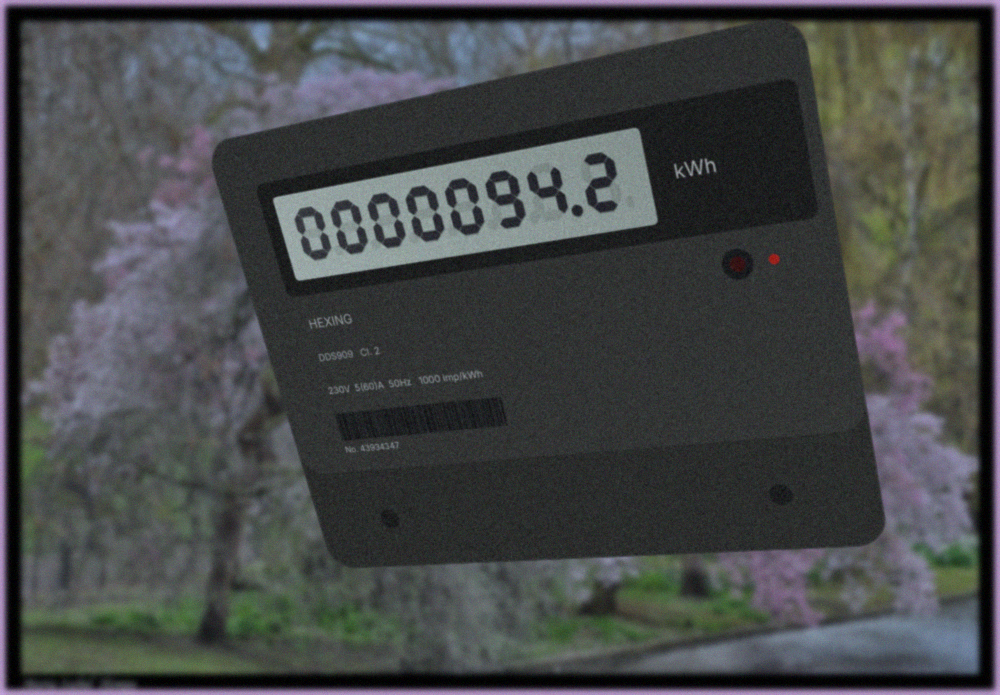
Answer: 94.2 (kWh)
